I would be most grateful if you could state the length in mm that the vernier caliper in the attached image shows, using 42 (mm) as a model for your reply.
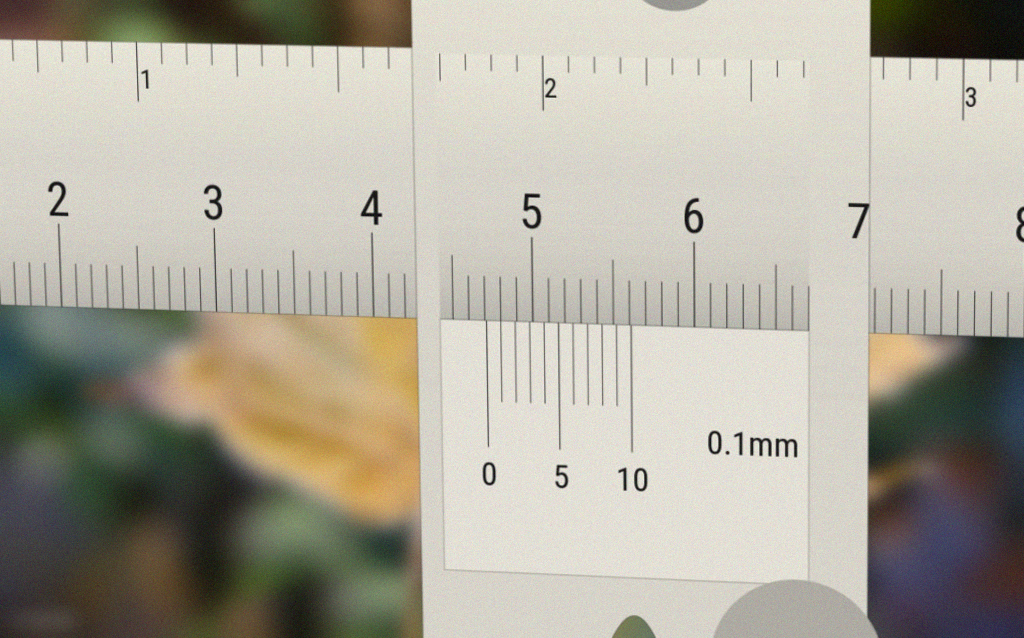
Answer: 47.1 (mm)
